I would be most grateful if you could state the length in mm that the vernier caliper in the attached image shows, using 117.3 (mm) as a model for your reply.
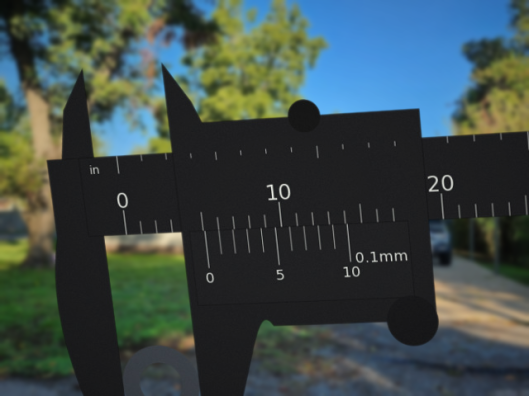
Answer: 5.1 (mm)
